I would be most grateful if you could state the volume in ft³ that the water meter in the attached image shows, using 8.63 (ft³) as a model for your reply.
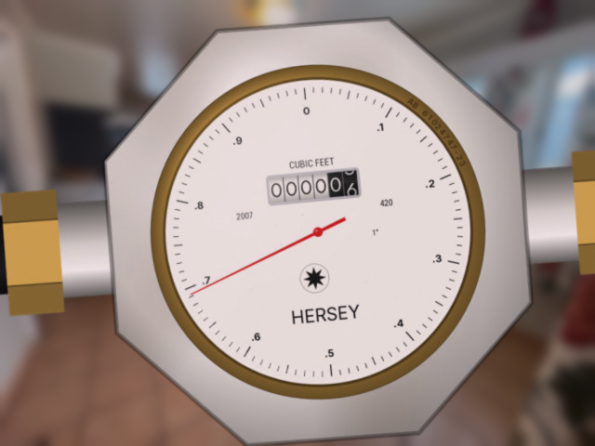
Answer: 5.69 (ft³)
